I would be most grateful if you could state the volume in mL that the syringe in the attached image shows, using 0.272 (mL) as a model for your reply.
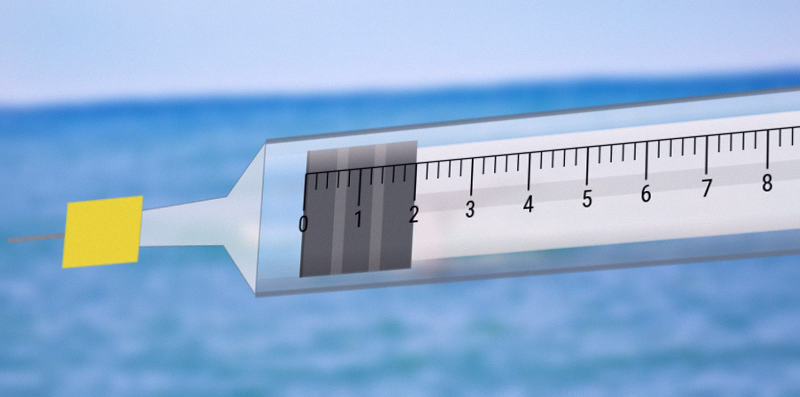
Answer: 0 (mL)
